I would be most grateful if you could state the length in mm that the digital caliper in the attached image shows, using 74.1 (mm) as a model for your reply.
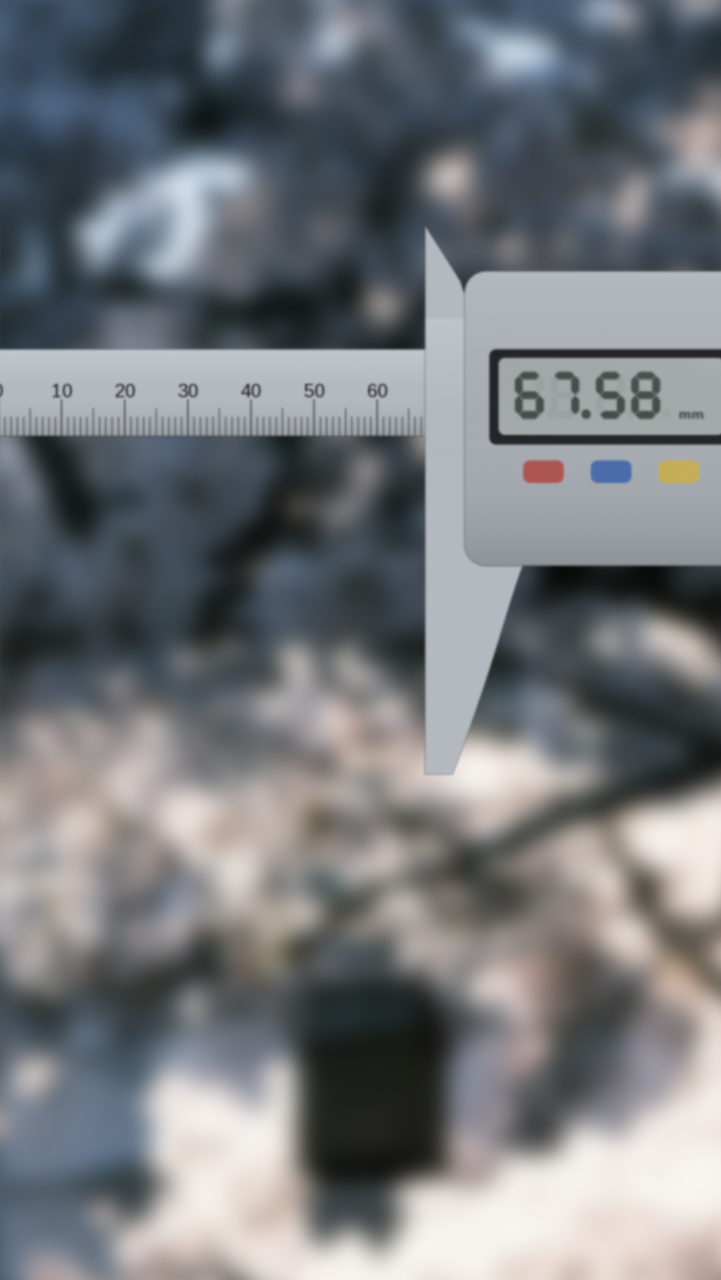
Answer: 67.58 (mm)
